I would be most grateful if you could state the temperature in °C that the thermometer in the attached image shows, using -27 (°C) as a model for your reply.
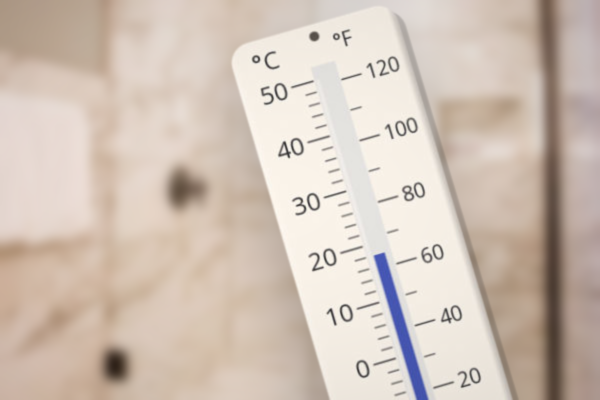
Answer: 18 (°C)
